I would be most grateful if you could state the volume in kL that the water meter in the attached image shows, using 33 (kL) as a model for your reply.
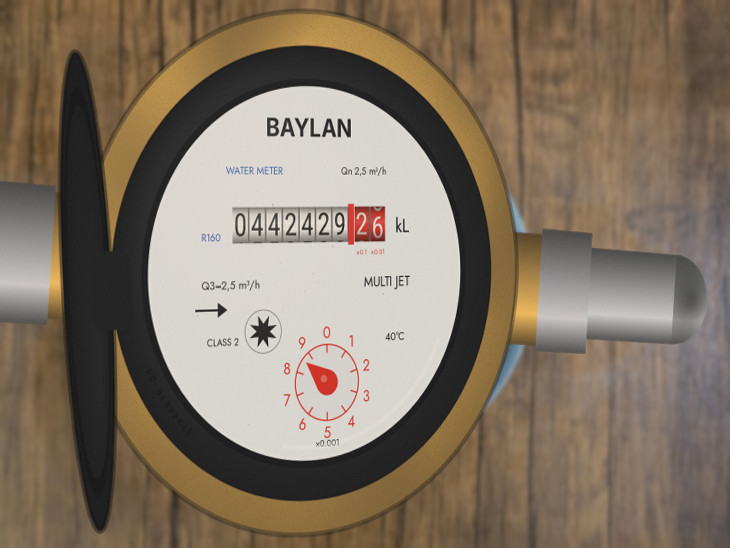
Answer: 442429.258 (kL)
